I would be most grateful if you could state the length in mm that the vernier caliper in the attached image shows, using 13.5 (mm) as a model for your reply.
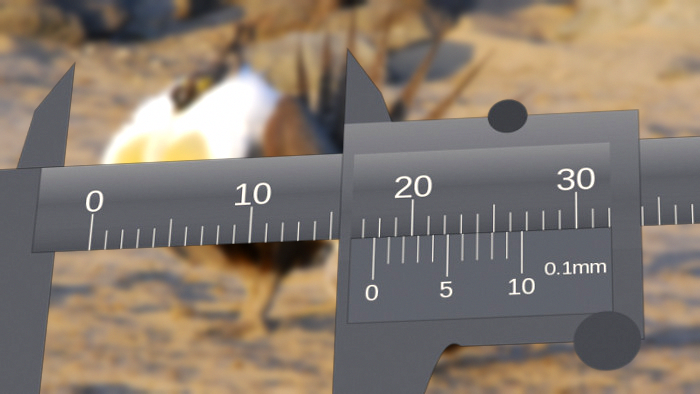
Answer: 17.7 (mm)
